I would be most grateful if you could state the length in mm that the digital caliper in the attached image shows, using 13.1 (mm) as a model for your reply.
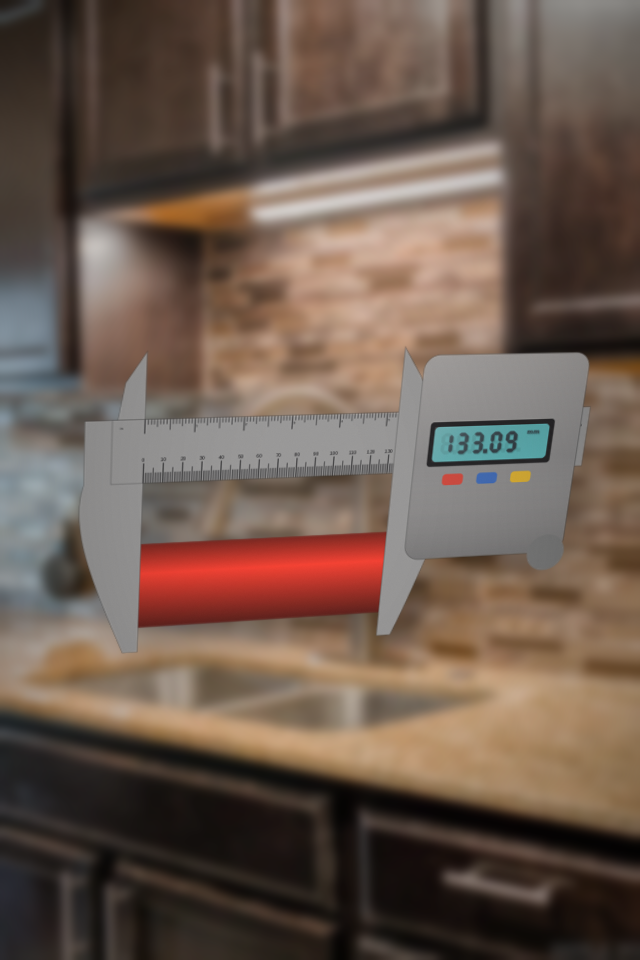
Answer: 133.09 (mm)
